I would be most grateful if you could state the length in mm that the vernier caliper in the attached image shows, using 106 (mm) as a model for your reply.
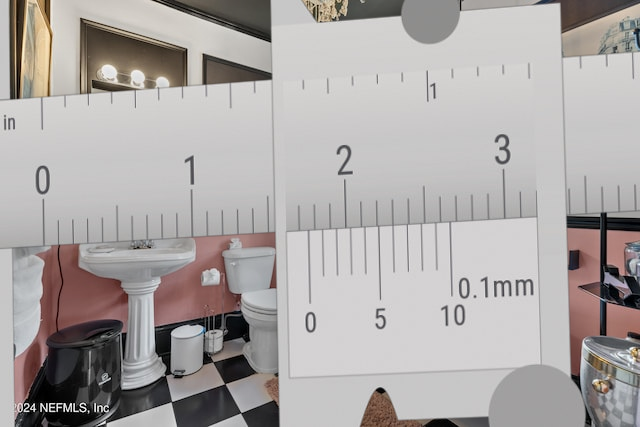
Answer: 17.6 (mm)
